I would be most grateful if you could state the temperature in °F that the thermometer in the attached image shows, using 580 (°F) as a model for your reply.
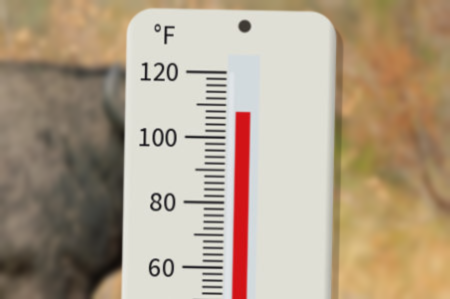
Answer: 108 (°F)
